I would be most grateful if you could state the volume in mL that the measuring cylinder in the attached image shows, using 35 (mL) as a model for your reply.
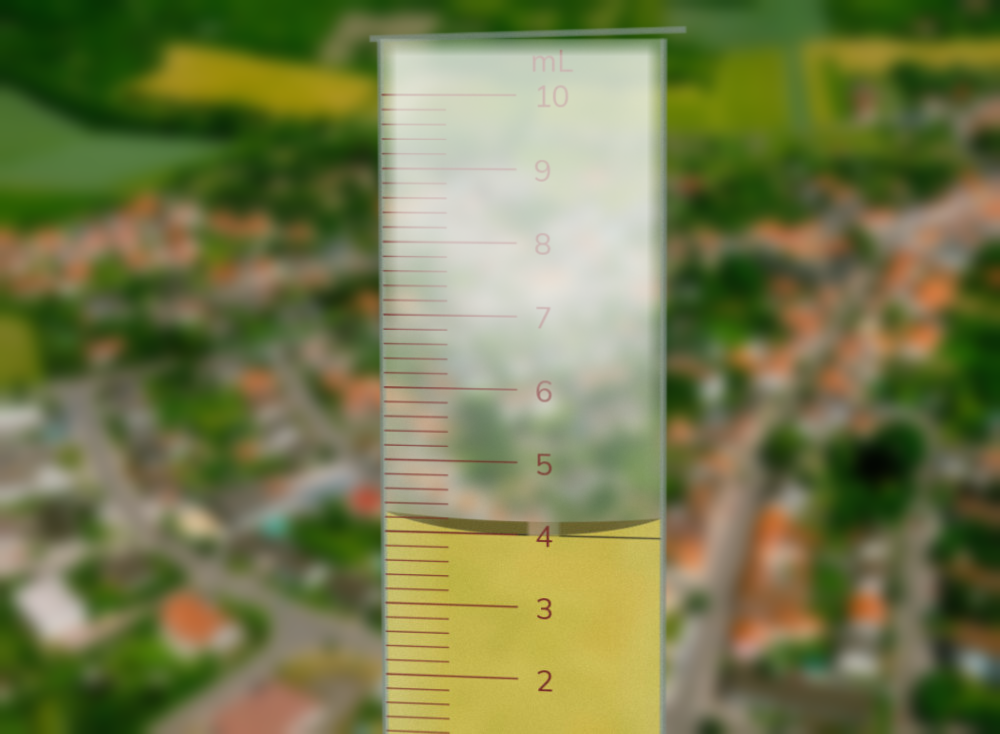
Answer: 4 (mL)
